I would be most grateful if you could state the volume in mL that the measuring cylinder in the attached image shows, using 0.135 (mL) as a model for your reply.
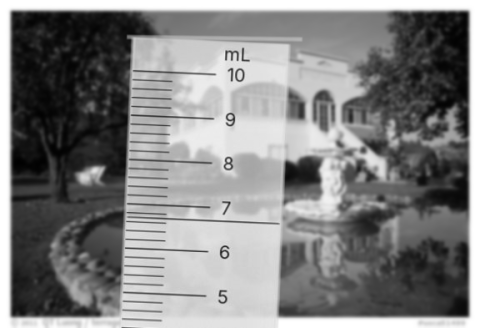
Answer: 6.7 (mL)
